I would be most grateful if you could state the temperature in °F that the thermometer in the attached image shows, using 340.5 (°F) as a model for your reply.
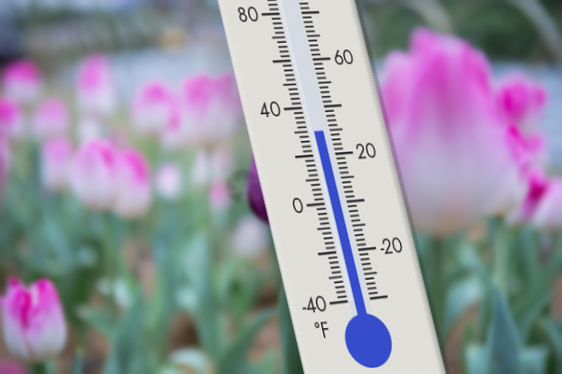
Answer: 30 (°F)
